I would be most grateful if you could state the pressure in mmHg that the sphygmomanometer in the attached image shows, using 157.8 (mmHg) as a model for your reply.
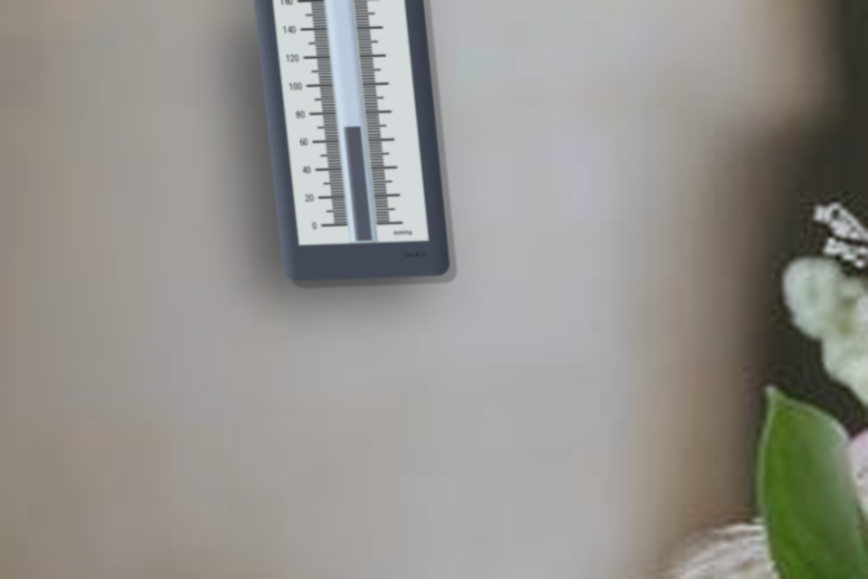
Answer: 70 (mmHg)
